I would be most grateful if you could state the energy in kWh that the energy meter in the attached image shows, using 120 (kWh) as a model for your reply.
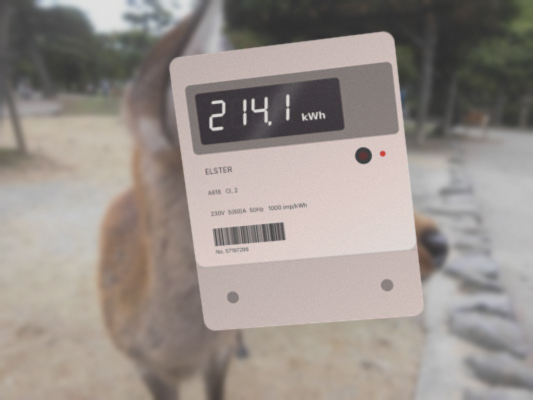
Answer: 214.1 (kWh)
